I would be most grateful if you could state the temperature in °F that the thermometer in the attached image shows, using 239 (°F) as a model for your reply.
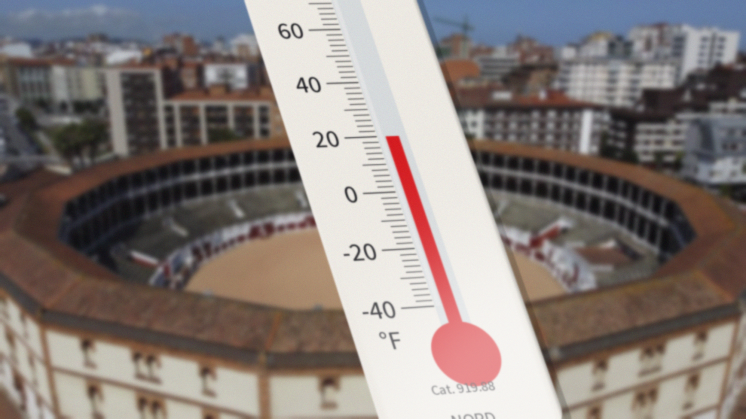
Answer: 20 (°F)
